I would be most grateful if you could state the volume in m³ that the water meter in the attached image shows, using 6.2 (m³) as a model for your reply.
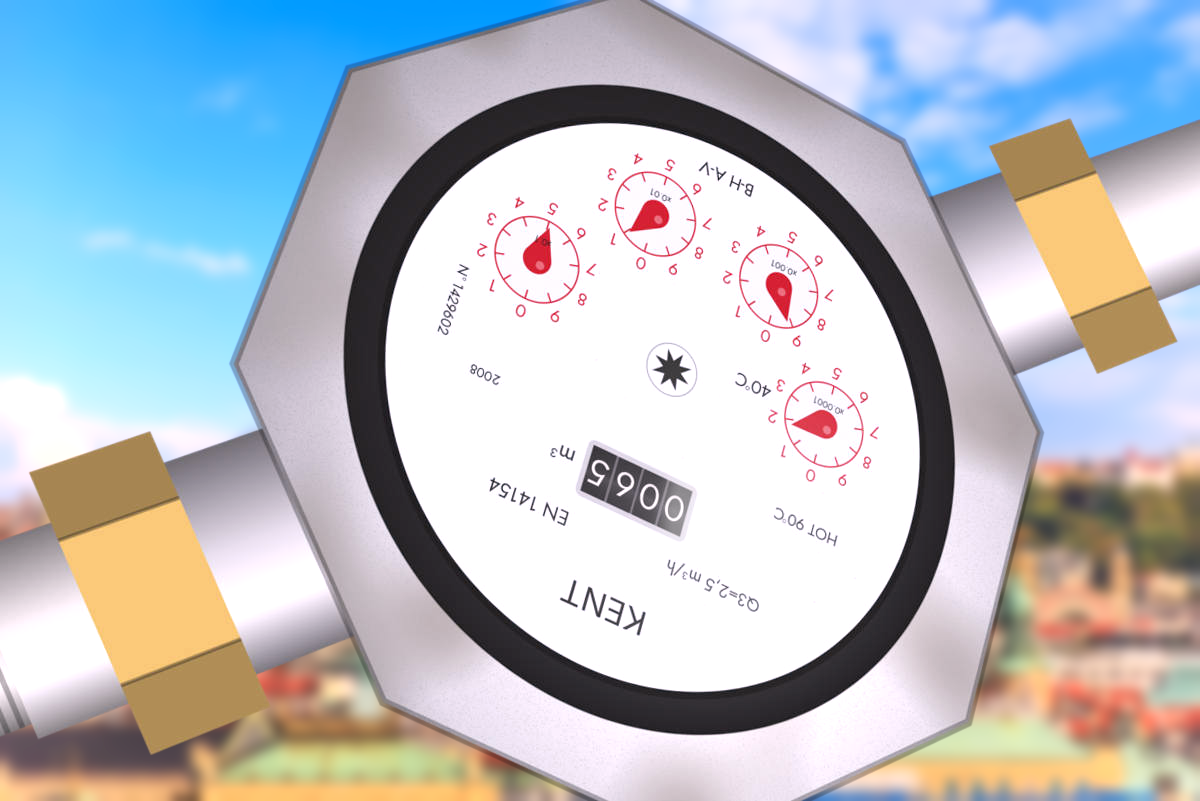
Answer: 65.5091 (m³)
